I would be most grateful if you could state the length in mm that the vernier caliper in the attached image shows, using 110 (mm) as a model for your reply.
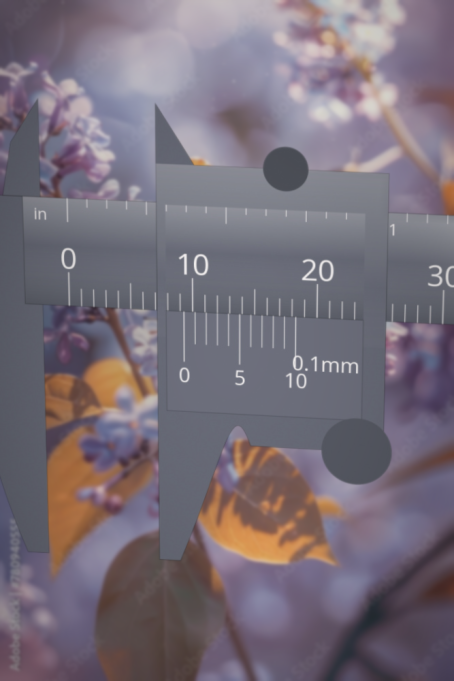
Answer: 9.3 (mm)
